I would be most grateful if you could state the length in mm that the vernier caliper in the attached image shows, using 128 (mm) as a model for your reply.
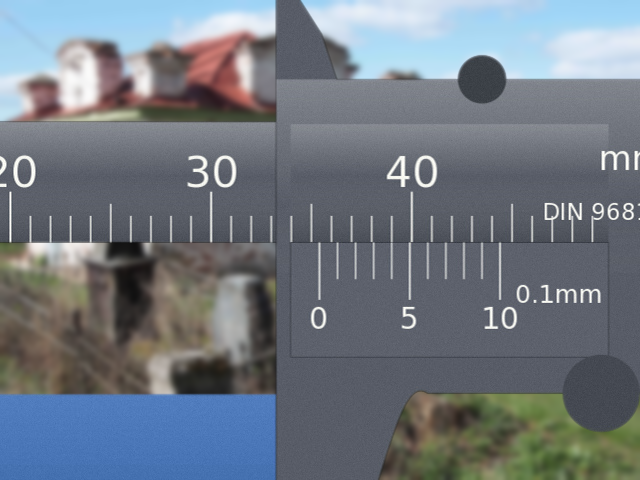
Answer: 35.4 (mm)
